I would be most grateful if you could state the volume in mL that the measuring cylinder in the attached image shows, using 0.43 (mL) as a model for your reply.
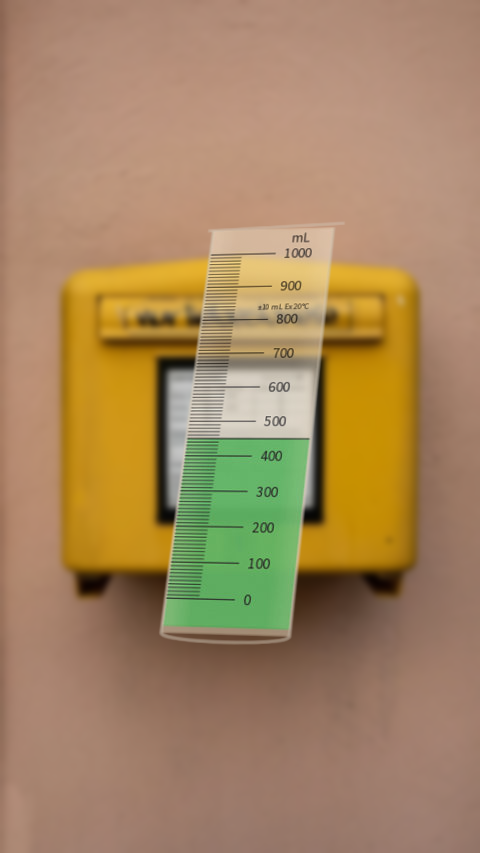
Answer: 450 (mL)
